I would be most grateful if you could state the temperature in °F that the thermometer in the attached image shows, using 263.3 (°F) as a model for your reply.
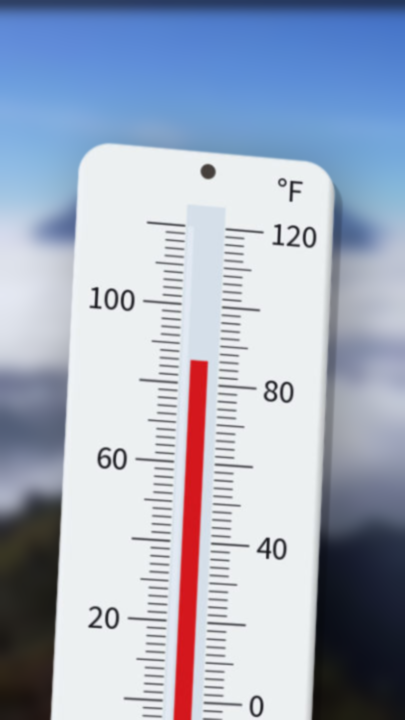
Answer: 86 (°F)
